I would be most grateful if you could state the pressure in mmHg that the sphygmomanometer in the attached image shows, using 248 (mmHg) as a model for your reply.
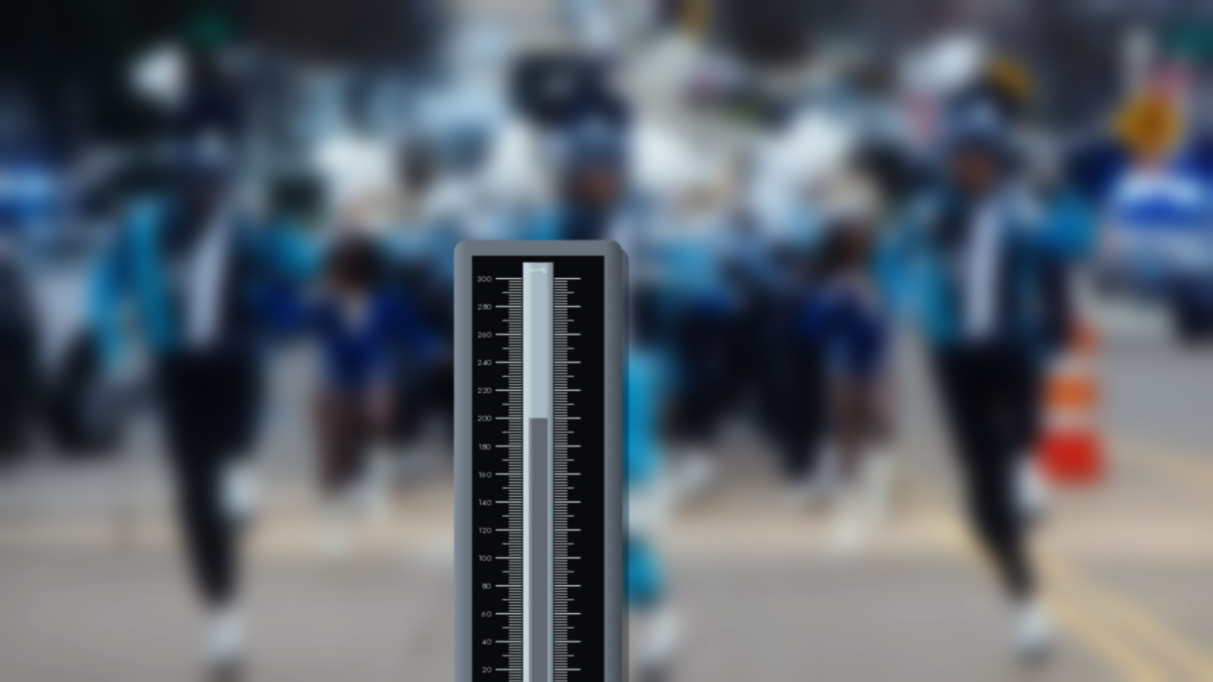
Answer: 200 (mmHg)
